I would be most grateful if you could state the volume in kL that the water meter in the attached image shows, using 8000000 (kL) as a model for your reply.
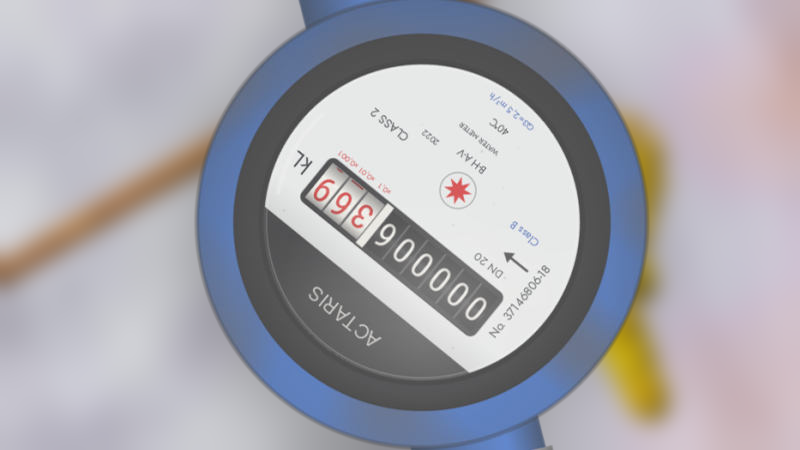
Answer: 6.369 (kL)
